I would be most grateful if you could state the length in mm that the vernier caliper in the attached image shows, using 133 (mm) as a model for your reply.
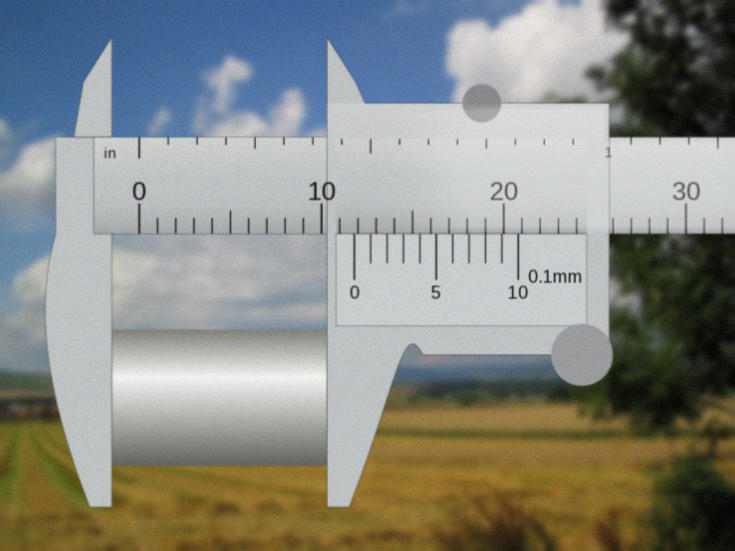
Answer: 11.8 (mm)
